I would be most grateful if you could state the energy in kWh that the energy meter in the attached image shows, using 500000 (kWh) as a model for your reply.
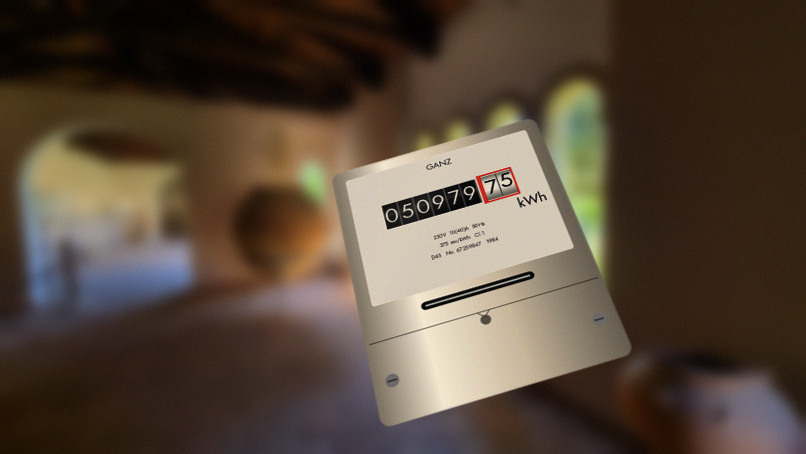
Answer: 50979.75 (kWh)
